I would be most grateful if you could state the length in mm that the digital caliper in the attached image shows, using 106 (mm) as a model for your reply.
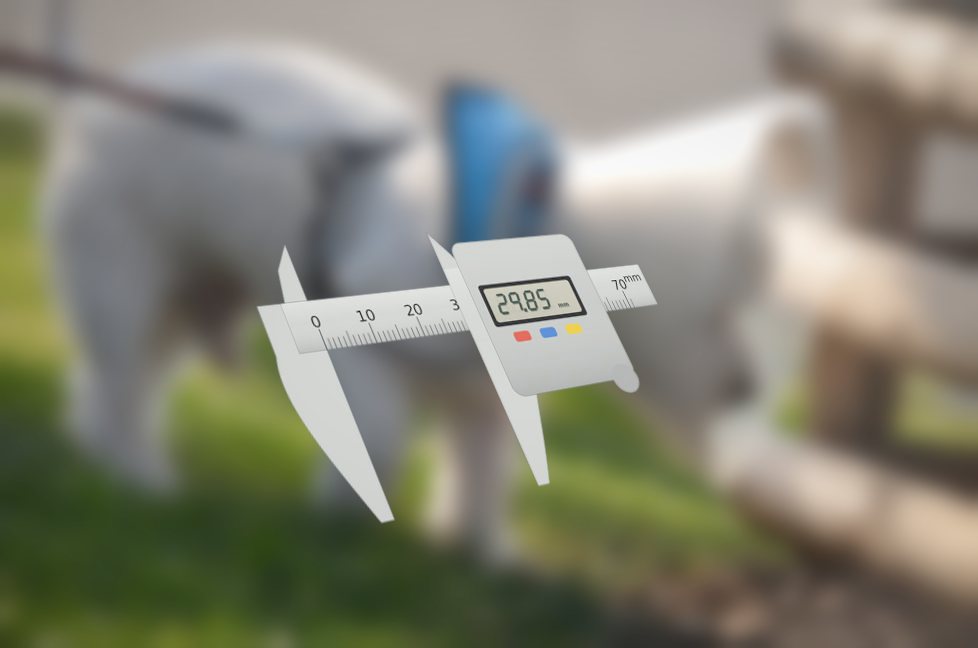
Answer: 29.85 (mm)
